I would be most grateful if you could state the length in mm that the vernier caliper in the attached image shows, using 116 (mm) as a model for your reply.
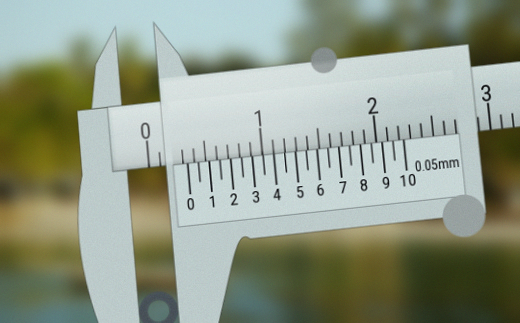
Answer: 3.4 (mm)
